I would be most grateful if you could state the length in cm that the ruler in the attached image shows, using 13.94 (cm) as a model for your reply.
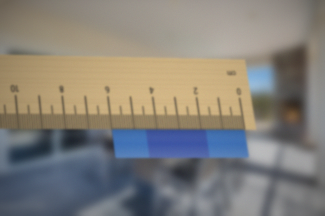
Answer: 6 (cm)
